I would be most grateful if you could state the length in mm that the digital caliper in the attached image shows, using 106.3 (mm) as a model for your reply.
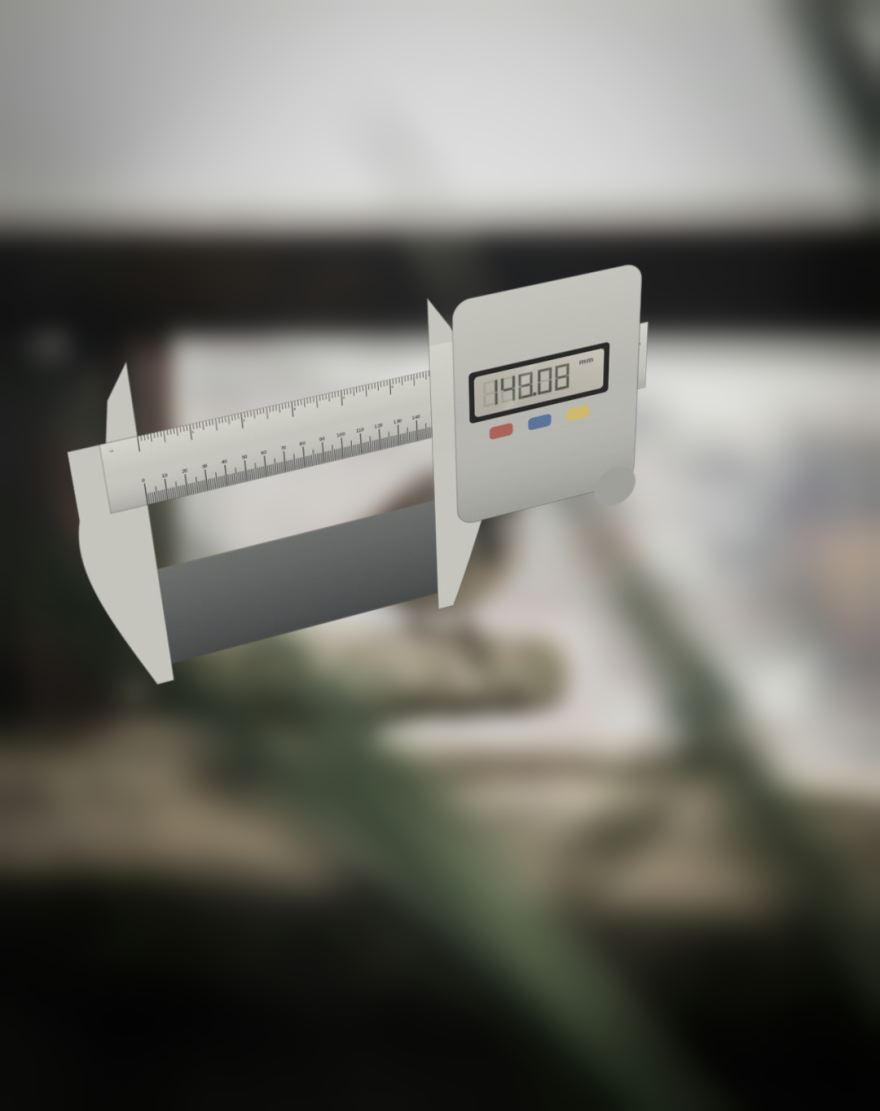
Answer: 148.08 (mm)
